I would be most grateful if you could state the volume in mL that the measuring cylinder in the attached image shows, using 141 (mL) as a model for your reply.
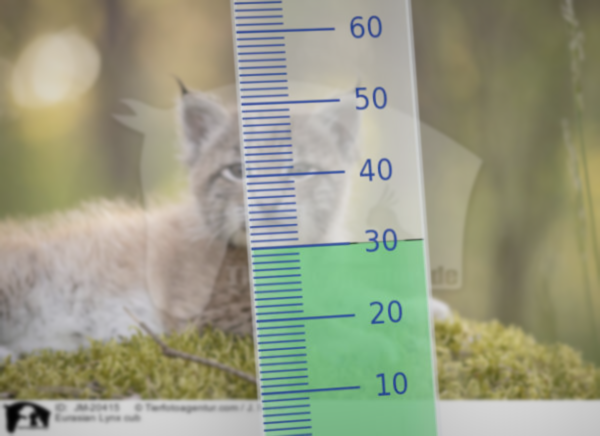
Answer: 30 (mL)
